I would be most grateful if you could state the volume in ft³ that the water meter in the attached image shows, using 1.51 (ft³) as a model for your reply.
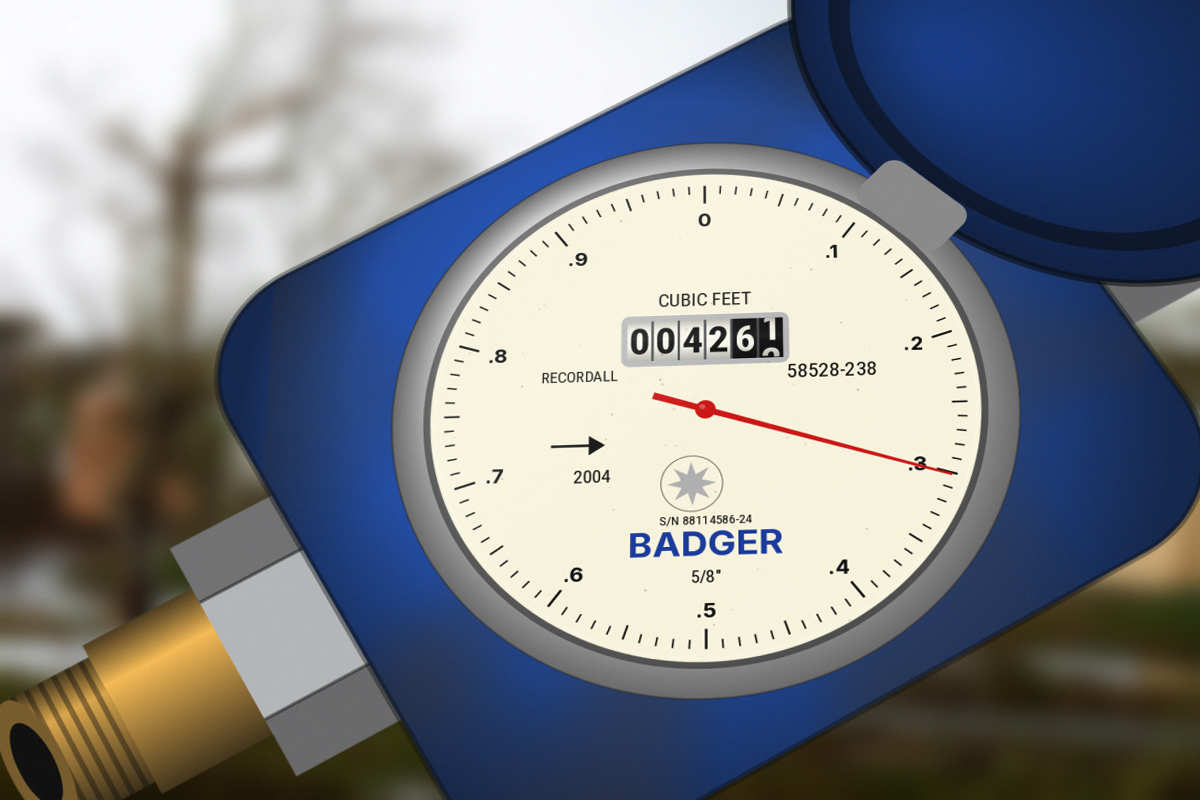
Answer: 4261.30 (ft³)
